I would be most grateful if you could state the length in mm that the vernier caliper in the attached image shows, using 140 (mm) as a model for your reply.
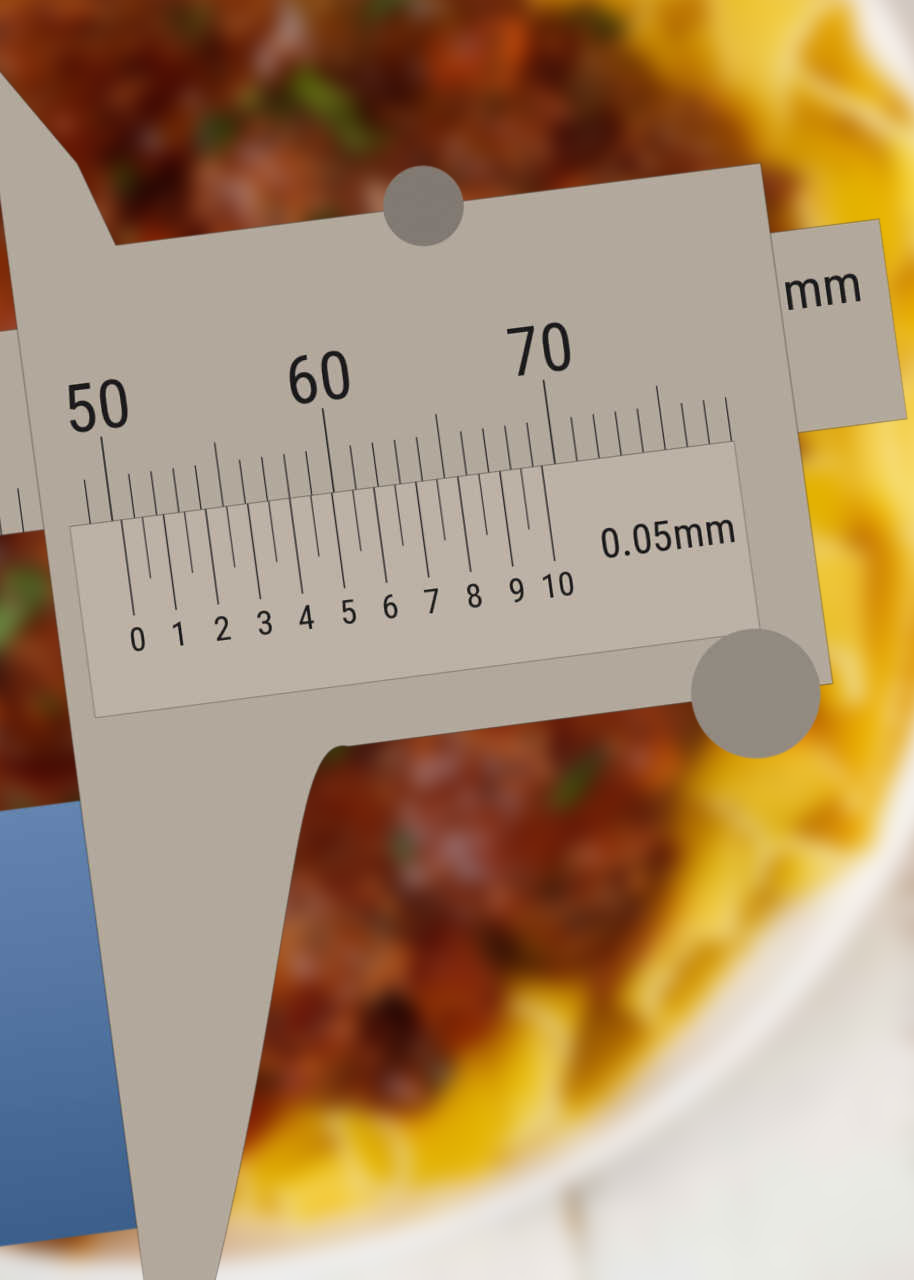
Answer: 50.4 (mm)
